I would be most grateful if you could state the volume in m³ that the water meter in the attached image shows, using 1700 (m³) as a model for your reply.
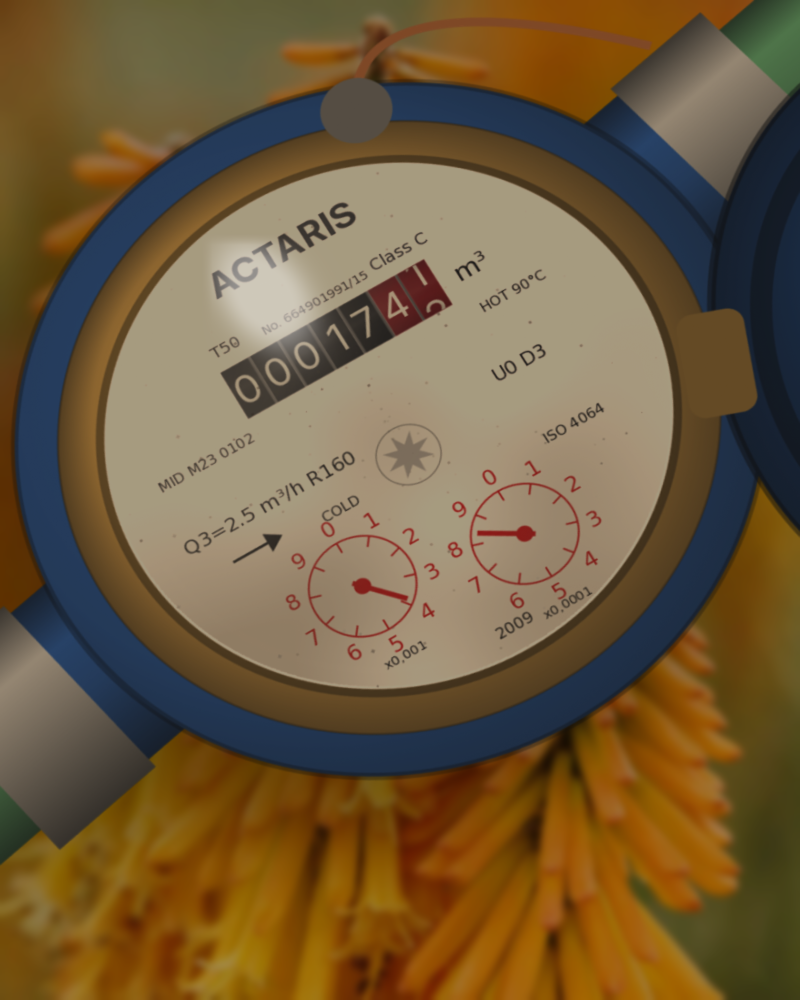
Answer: 17.4138 (m³)
